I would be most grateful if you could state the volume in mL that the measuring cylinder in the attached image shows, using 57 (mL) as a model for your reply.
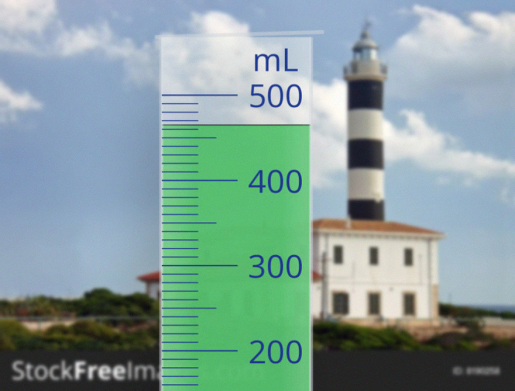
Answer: 465 (mL)
